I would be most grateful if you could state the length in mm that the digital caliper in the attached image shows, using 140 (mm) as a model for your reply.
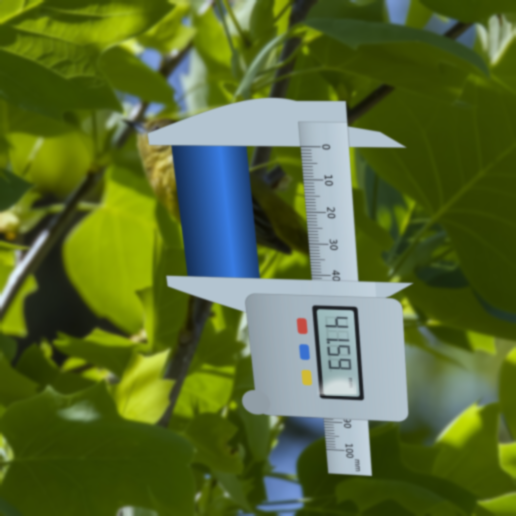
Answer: 41.59 (mm)
